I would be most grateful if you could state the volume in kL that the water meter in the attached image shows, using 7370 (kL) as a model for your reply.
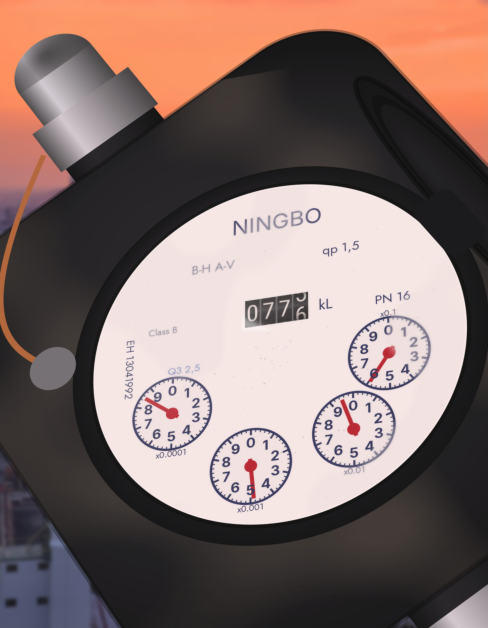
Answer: 775.5948 (kL)
